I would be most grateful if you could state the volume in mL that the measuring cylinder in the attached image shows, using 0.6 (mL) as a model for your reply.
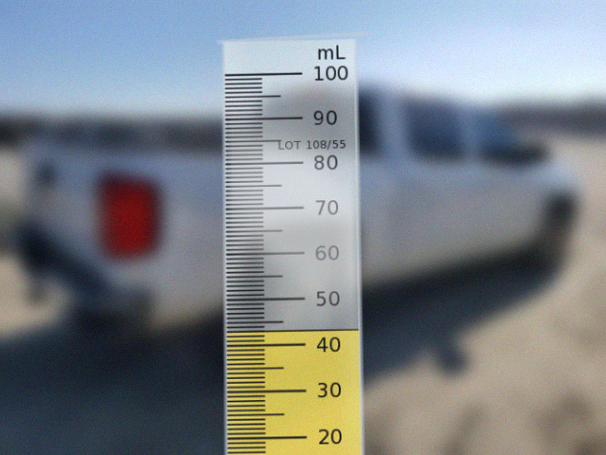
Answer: 43 (mL)
